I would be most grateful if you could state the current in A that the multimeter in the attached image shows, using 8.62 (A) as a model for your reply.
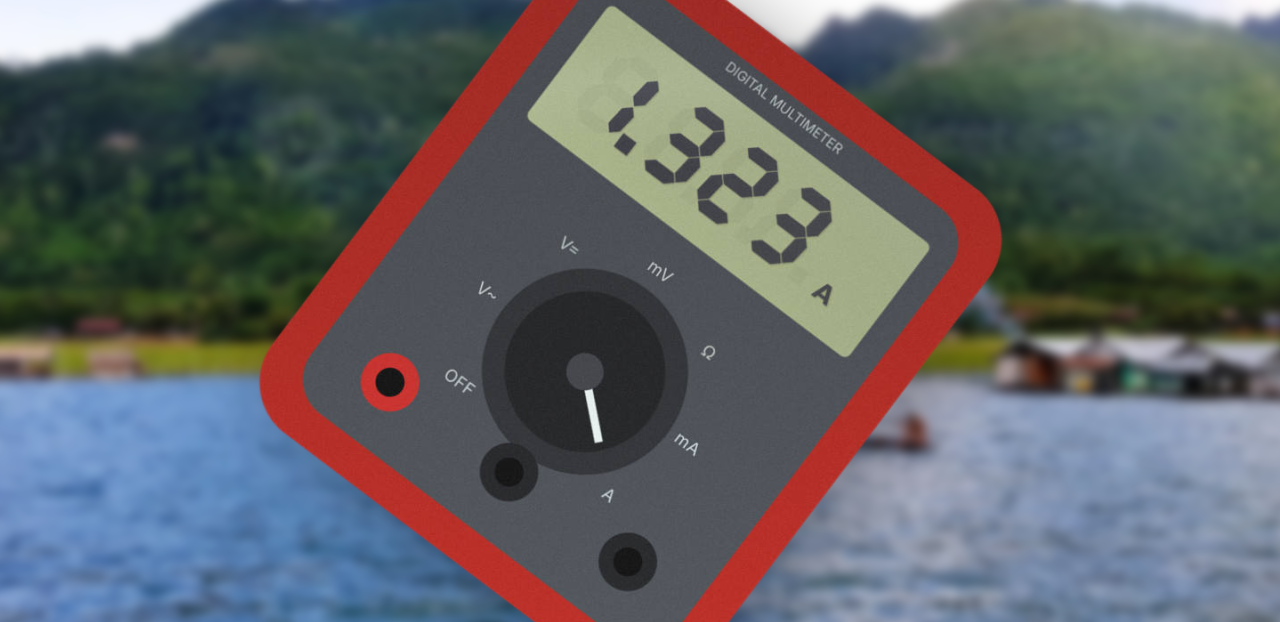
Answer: 1.323 (A)
